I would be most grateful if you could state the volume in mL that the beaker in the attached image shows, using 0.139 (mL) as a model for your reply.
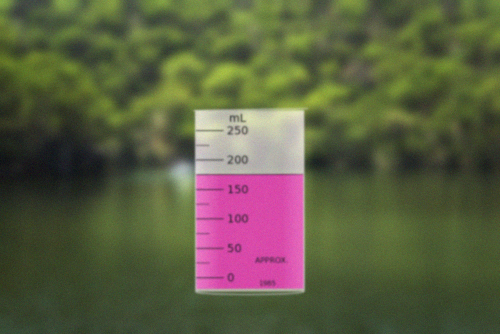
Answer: 175 (mL)
